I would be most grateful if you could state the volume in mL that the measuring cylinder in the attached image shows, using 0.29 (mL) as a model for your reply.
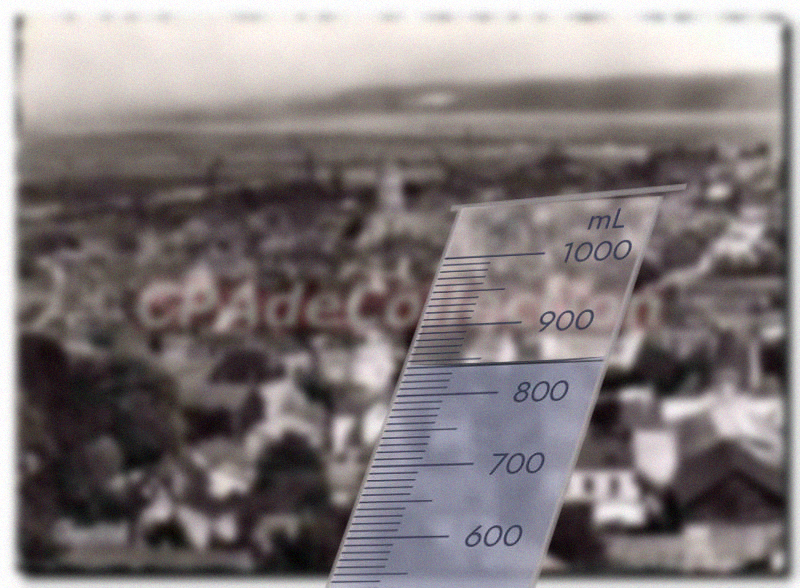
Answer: 840 (mL)
